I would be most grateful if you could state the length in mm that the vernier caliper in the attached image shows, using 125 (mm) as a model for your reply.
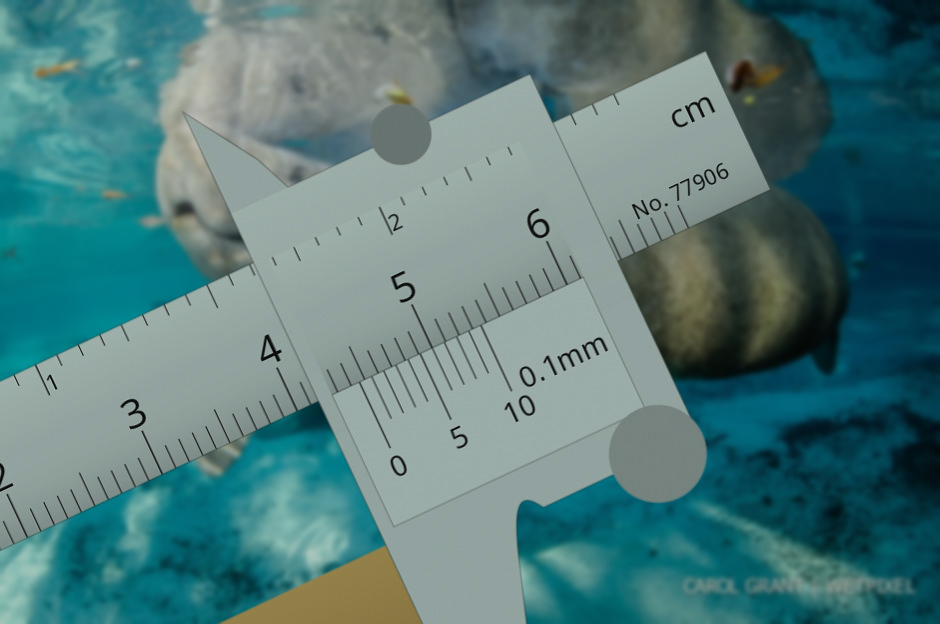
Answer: 44.6 (mm)
